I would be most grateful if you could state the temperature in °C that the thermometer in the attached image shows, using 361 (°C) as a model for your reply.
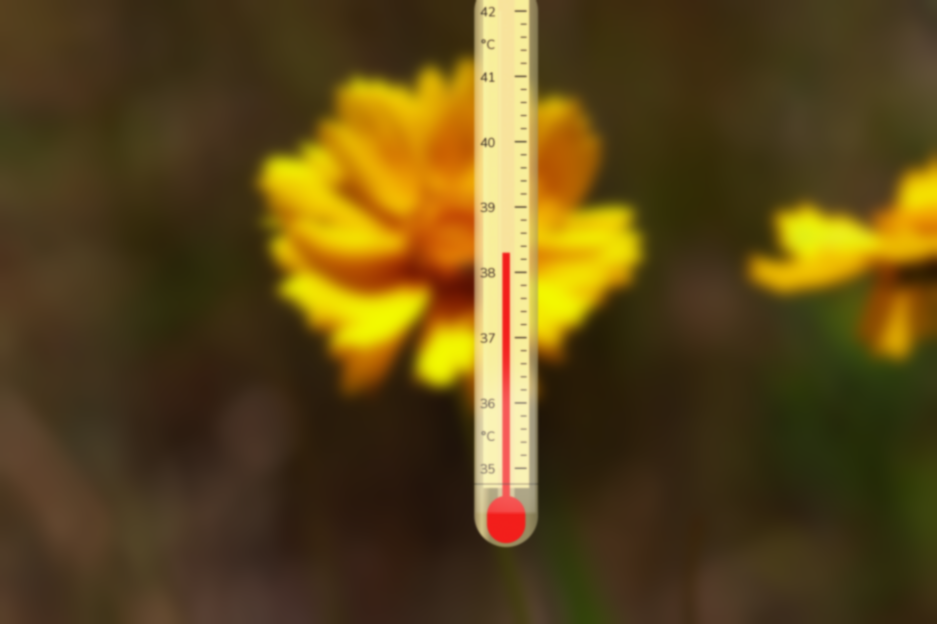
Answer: 38.3 (°C)
